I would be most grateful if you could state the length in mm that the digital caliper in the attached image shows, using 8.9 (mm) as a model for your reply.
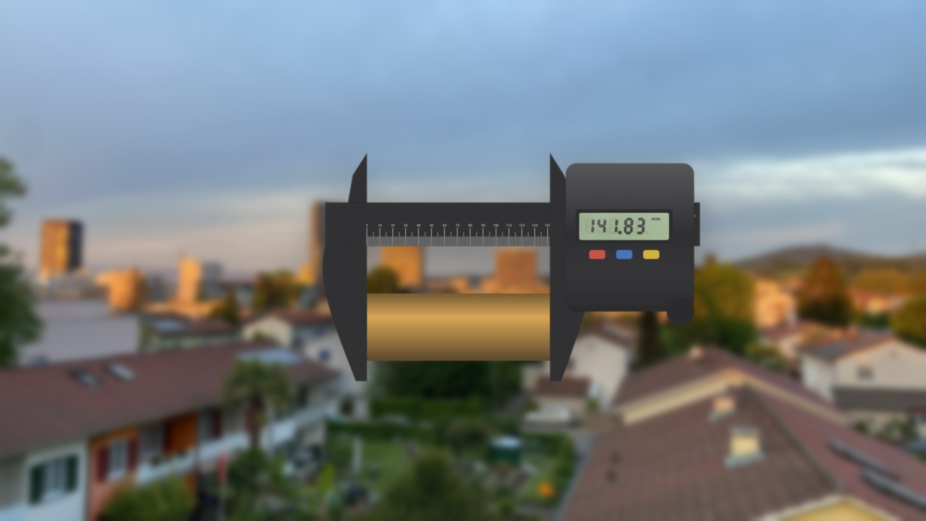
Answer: 141.83 (mm)
